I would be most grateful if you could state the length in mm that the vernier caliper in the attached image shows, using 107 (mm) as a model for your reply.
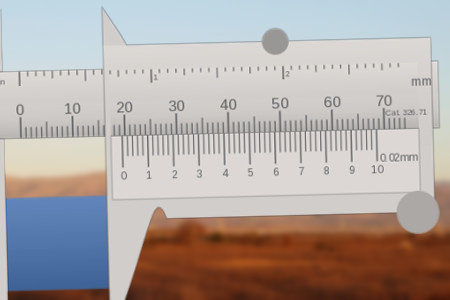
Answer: 19.5 (mm)
